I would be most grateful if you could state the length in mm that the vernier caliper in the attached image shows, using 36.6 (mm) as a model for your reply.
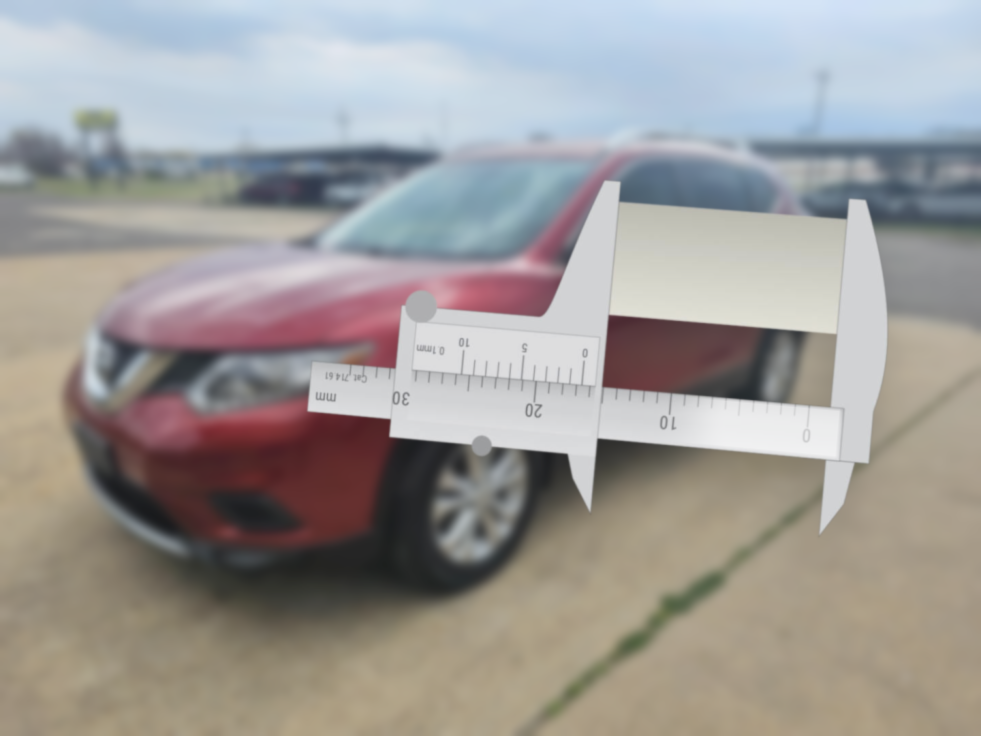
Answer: 16.6 (mm)
